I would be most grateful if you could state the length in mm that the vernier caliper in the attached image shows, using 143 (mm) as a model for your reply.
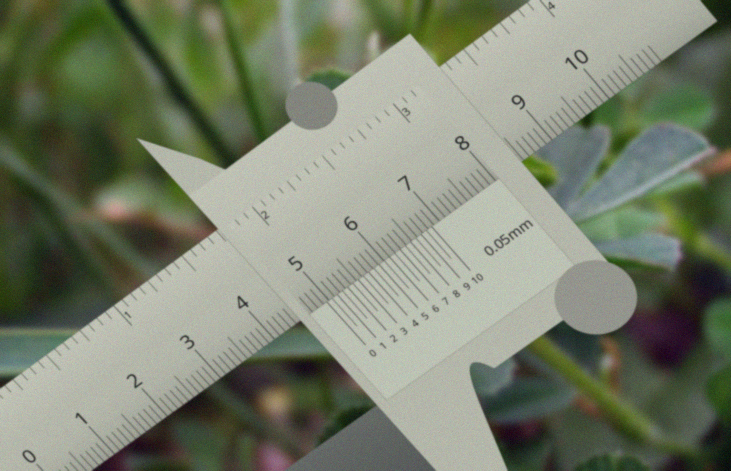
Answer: 49.6 (mm)
